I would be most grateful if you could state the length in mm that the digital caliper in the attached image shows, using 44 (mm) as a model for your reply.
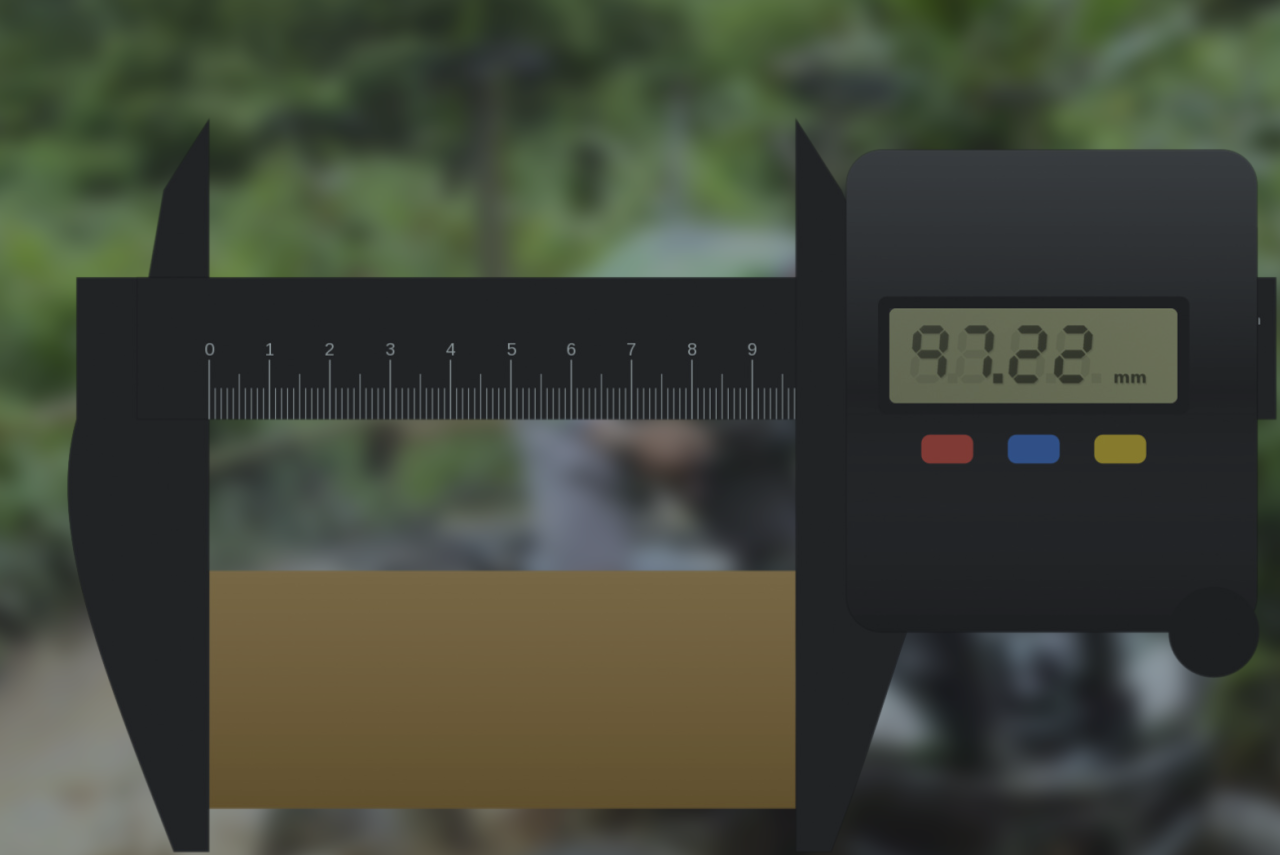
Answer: 97.22 (mm)
